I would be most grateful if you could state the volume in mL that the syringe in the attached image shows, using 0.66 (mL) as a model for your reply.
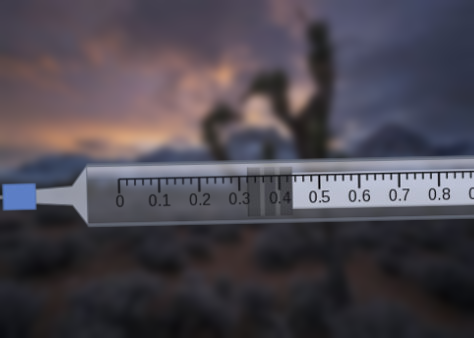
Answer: 0.32 (mL)
